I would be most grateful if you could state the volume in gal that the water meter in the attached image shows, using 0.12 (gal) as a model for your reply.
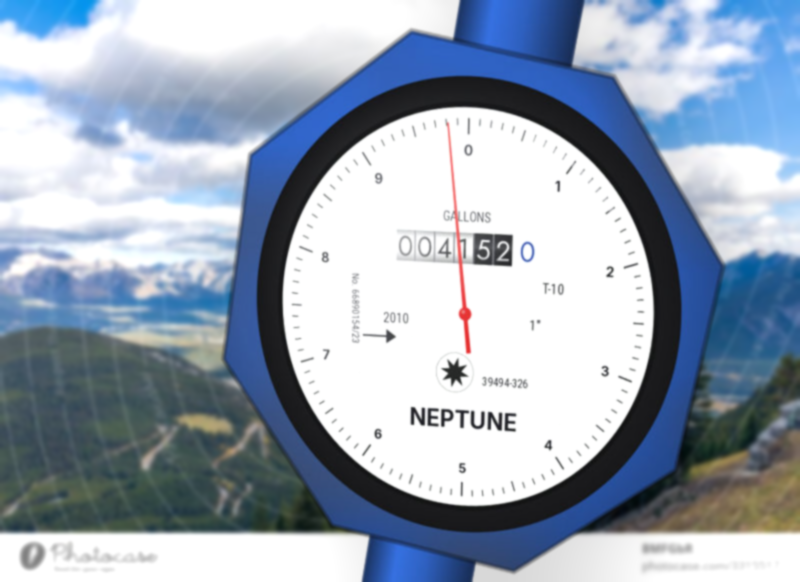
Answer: 41519.8 (gal)
